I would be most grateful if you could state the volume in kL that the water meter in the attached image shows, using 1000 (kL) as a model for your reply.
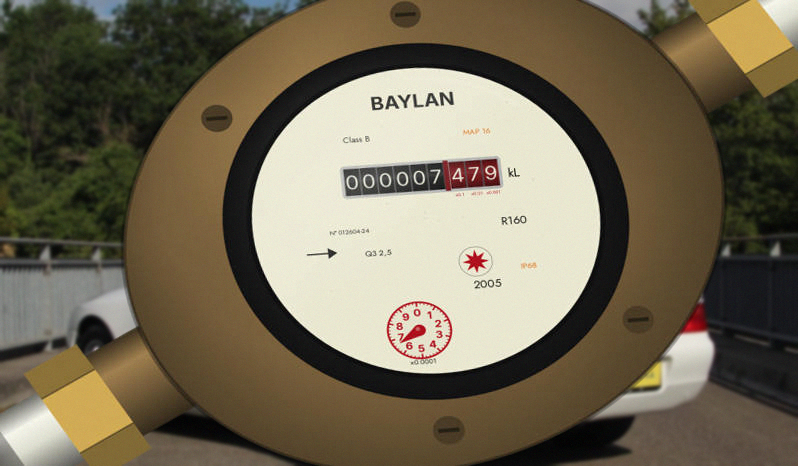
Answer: 7.4796 (kL)
